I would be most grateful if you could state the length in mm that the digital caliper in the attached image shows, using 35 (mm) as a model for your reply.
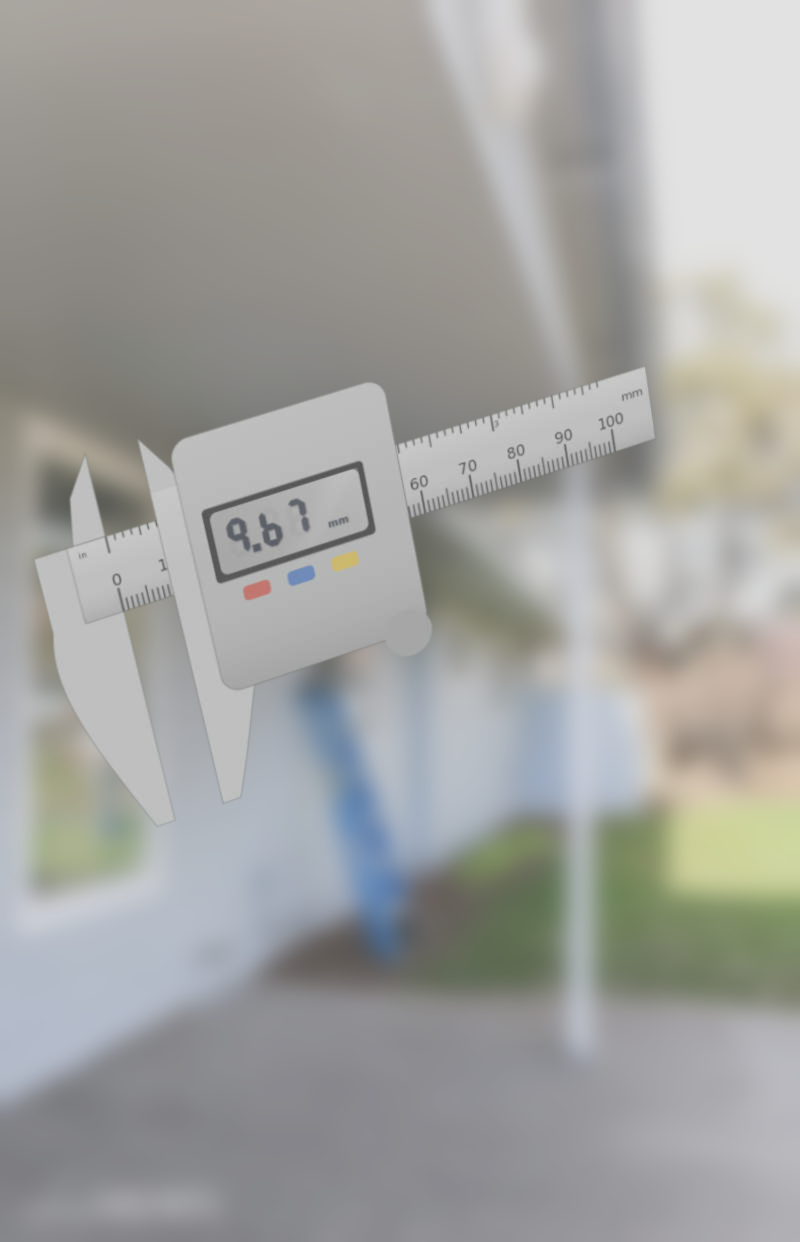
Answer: 9.67 (mm)
